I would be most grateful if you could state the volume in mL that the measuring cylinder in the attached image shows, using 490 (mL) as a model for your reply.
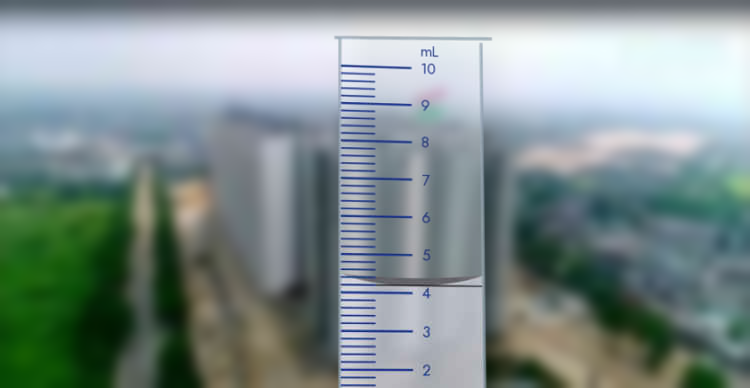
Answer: 4.2 (mL)
